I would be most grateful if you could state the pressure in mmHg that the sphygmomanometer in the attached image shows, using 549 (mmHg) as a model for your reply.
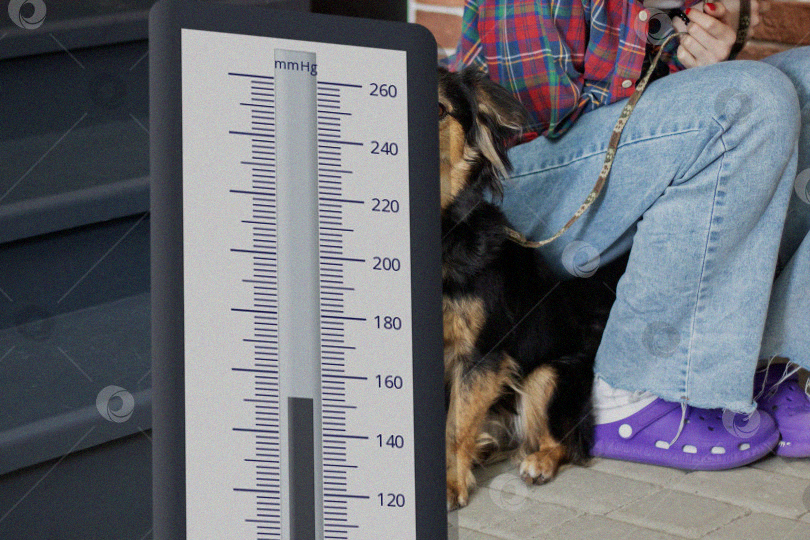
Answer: 152 (mmHg)
